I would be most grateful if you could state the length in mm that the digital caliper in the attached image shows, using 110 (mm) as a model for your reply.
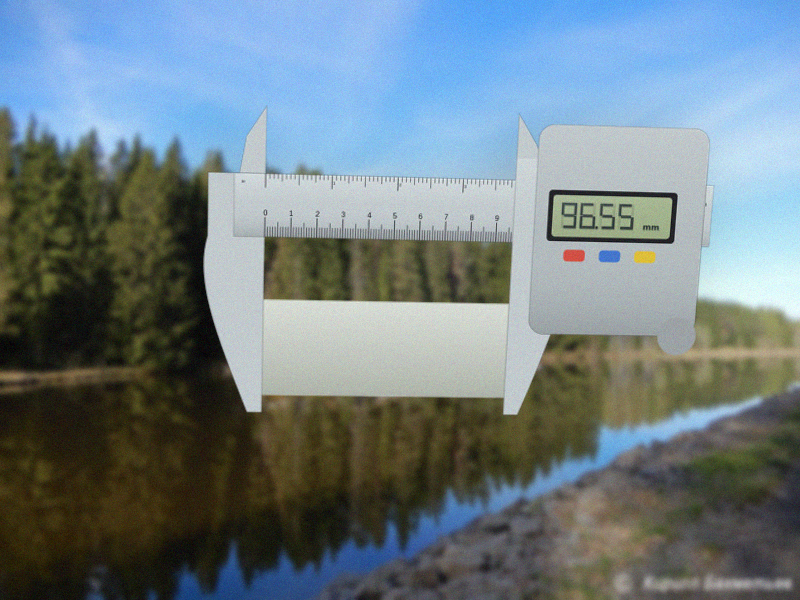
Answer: 96.55 (mm)
